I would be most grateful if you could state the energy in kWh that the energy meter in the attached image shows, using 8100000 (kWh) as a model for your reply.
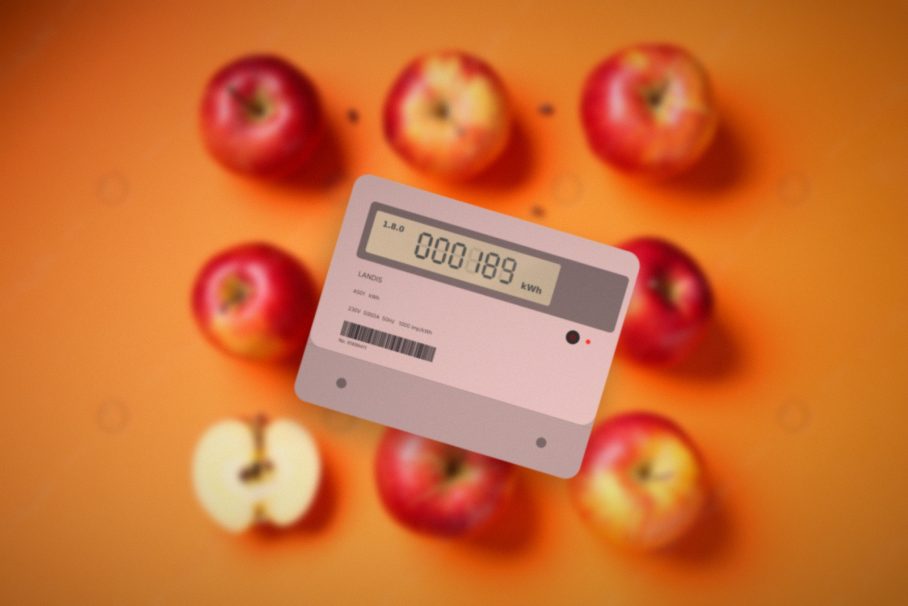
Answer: 189 (kWh)
